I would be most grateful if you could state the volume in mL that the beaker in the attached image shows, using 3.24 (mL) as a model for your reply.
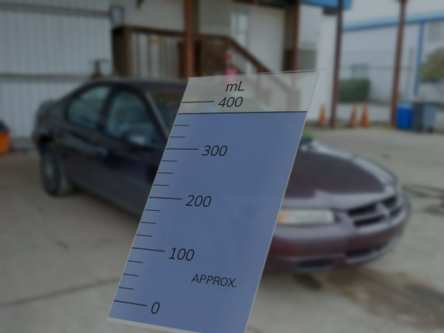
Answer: 375 (mL)
